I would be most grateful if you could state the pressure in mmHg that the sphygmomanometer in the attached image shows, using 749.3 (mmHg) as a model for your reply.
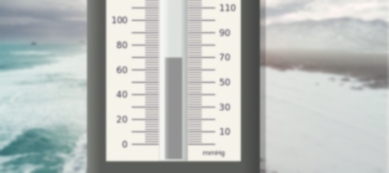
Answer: 70 (mmHg)
